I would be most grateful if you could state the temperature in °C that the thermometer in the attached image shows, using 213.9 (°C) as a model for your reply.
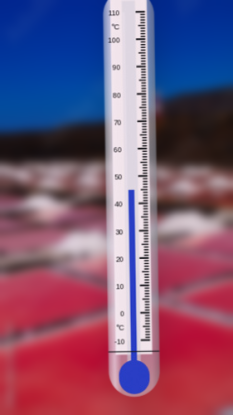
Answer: 45 (°C)
